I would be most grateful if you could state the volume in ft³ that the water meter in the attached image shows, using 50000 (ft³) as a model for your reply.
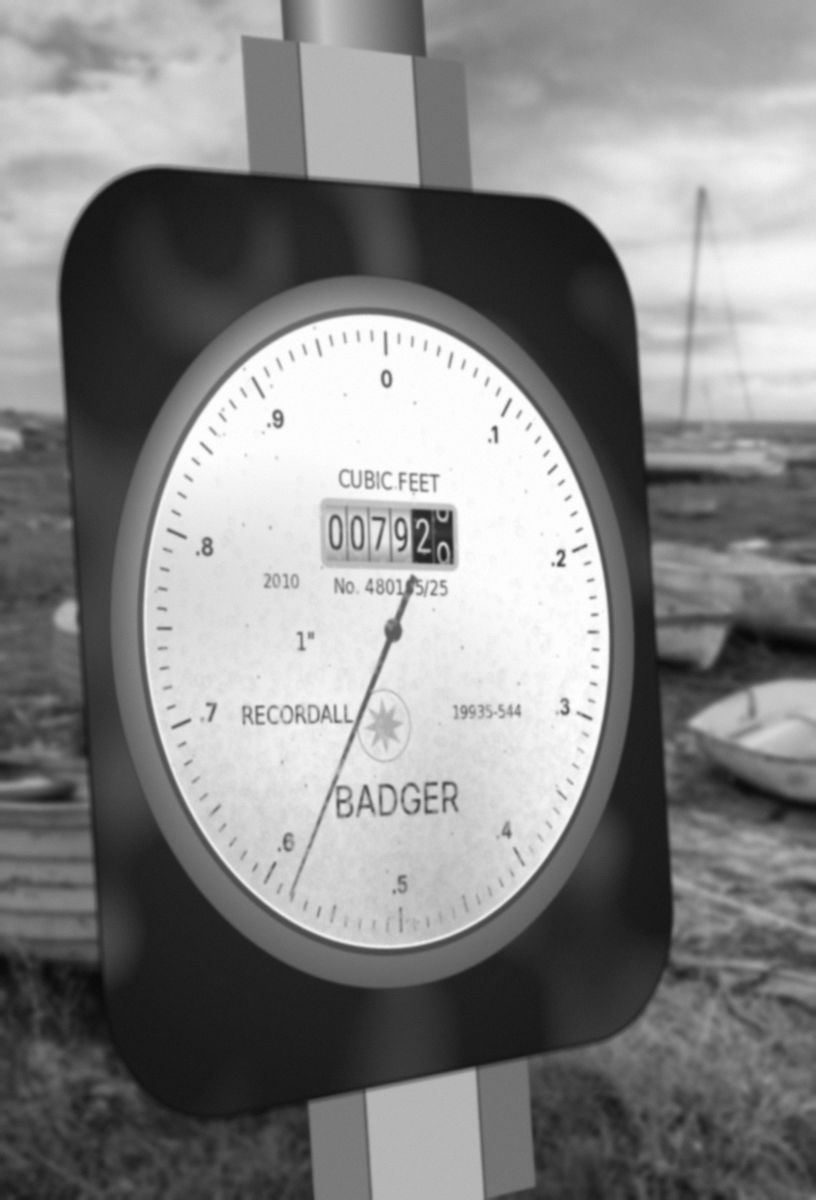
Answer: 7928.58 (ft³)
